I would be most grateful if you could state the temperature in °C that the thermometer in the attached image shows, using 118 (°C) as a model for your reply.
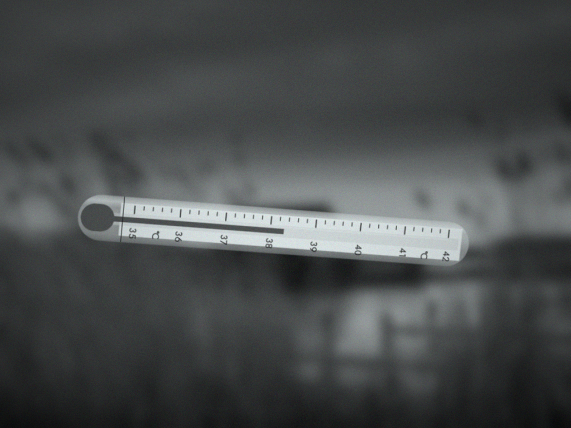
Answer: 38.3 (°C)
